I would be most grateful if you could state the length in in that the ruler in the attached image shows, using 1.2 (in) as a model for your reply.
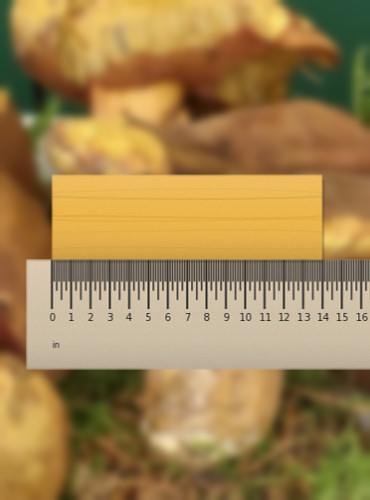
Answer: 14 (in)
